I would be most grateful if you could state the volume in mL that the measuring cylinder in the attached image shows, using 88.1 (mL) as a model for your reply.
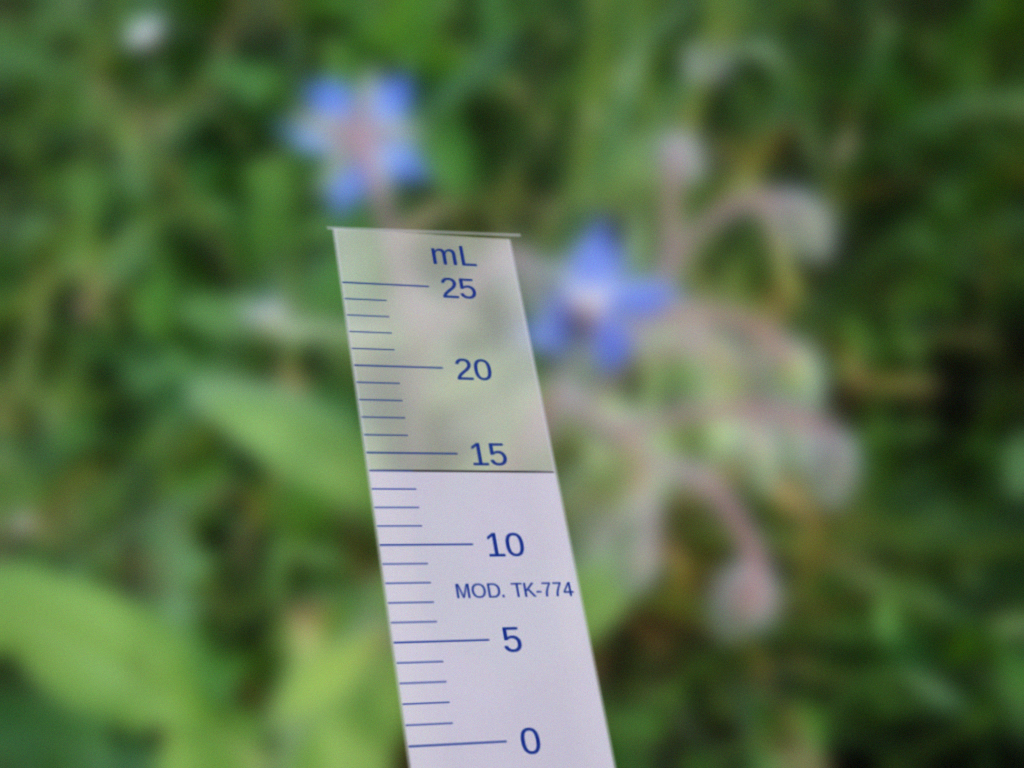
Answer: 14 (mL)
